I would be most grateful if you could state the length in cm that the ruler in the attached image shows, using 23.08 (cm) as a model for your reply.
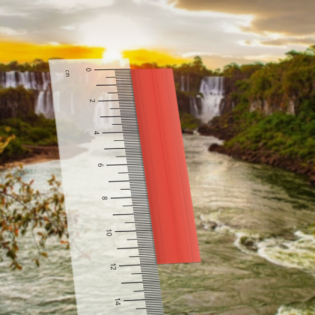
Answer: 12 (cm)
